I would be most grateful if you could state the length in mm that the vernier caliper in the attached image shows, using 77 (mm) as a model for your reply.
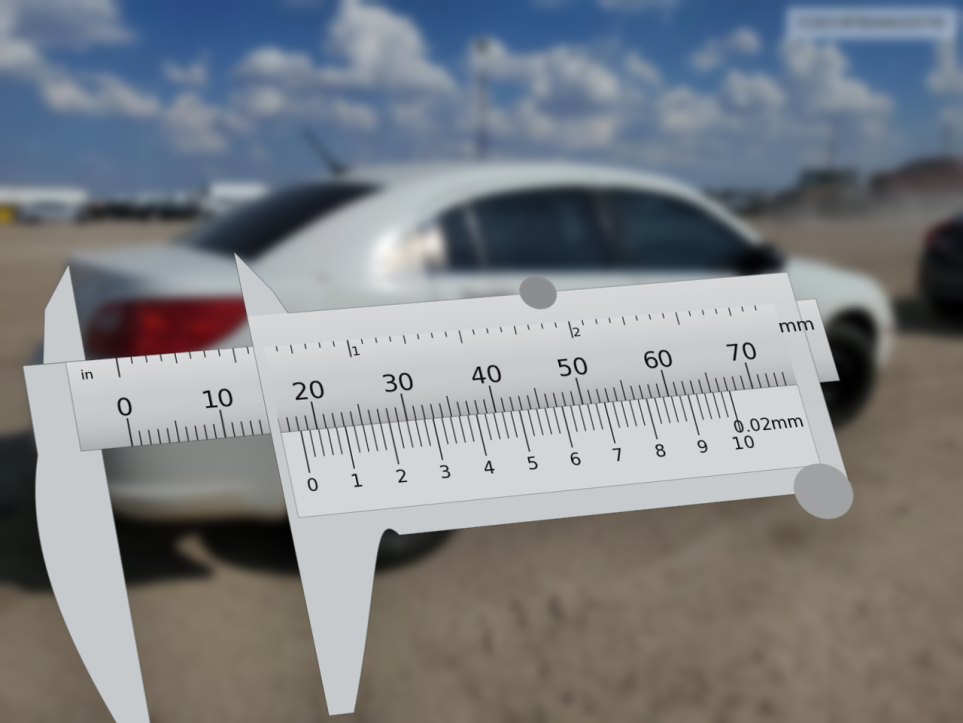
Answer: 18.2 (mm)
